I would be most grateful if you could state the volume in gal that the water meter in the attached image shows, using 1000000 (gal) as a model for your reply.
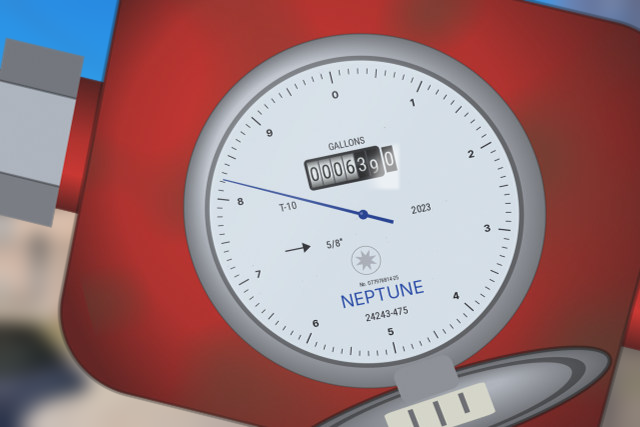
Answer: 6388.2 (gal)
